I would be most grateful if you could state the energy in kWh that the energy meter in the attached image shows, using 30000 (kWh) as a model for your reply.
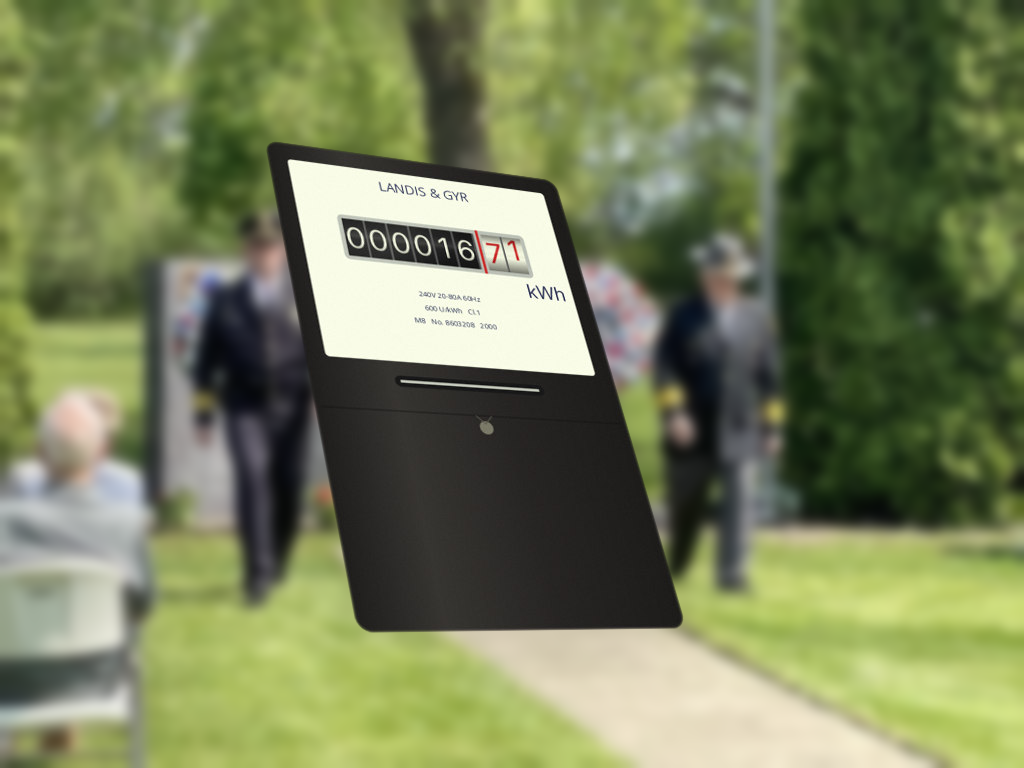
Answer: 16.71 (kWh)
